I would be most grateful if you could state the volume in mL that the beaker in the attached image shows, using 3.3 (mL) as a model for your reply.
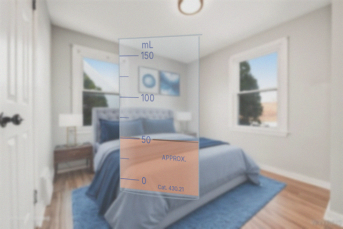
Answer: 50 (mL)
